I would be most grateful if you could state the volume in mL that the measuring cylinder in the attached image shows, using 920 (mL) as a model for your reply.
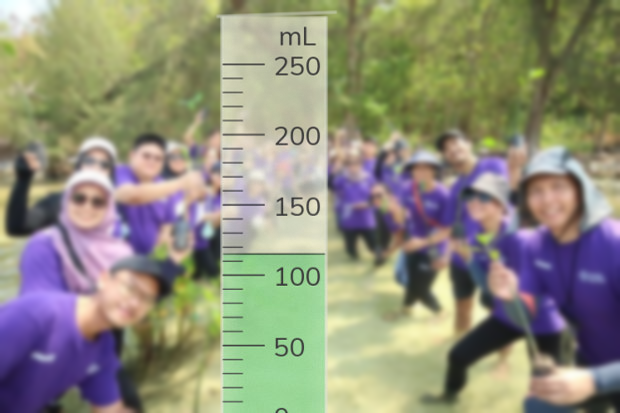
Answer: 115 (mL)
